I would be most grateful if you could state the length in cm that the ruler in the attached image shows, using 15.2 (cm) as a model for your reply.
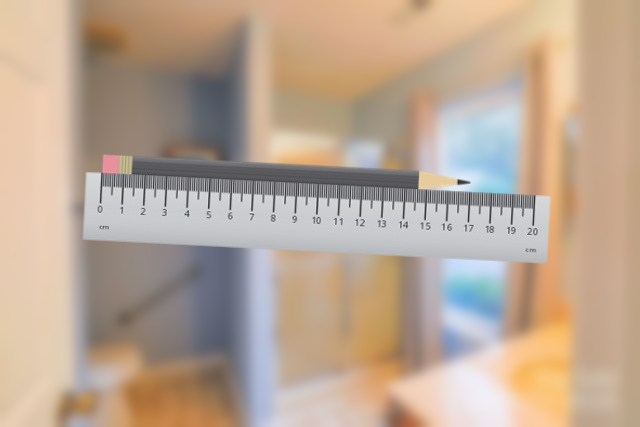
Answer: 17 (cm)
